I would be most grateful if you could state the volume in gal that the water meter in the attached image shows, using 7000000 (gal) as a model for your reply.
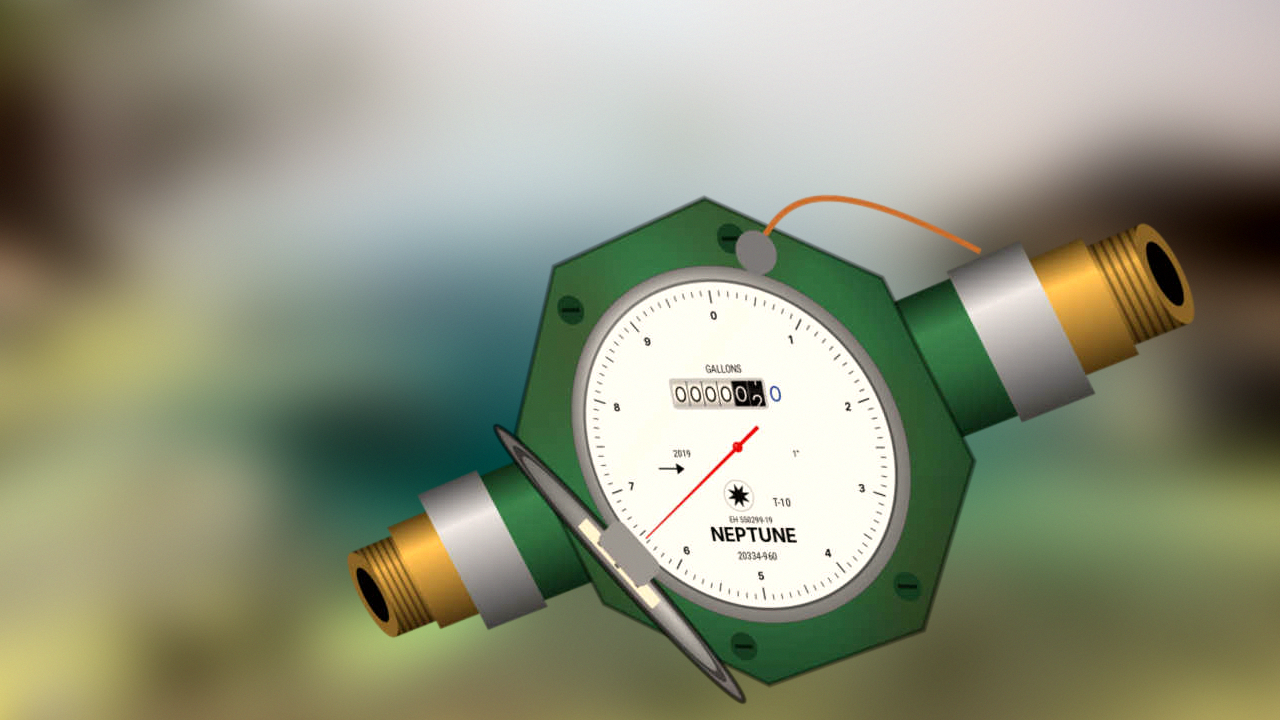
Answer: 16.4 (gal)
